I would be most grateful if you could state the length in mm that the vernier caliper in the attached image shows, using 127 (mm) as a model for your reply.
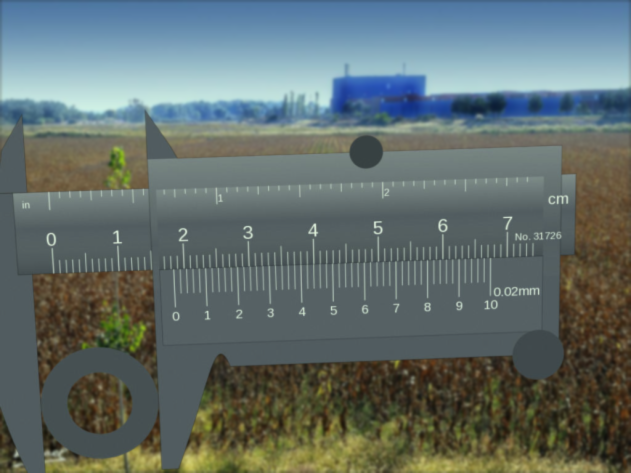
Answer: 18.4 (mm)
